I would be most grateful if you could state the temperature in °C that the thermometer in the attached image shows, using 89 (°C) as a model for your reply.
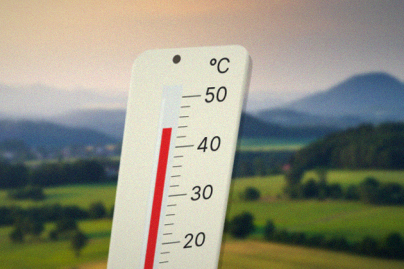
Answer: 44 (°C)
